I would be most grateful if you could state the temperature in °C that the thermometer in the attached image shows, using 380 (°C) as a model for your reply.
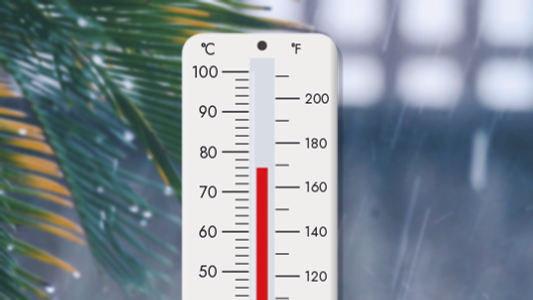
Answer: 76 (°C)
